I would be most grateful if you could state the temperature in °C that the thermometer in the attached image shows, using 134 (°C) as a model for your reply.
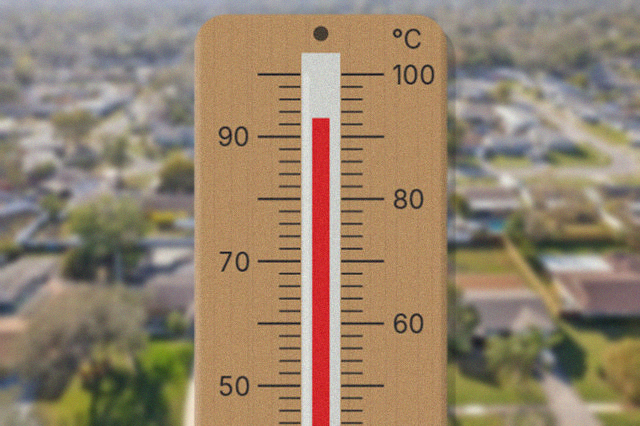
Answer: 93 (°C)
